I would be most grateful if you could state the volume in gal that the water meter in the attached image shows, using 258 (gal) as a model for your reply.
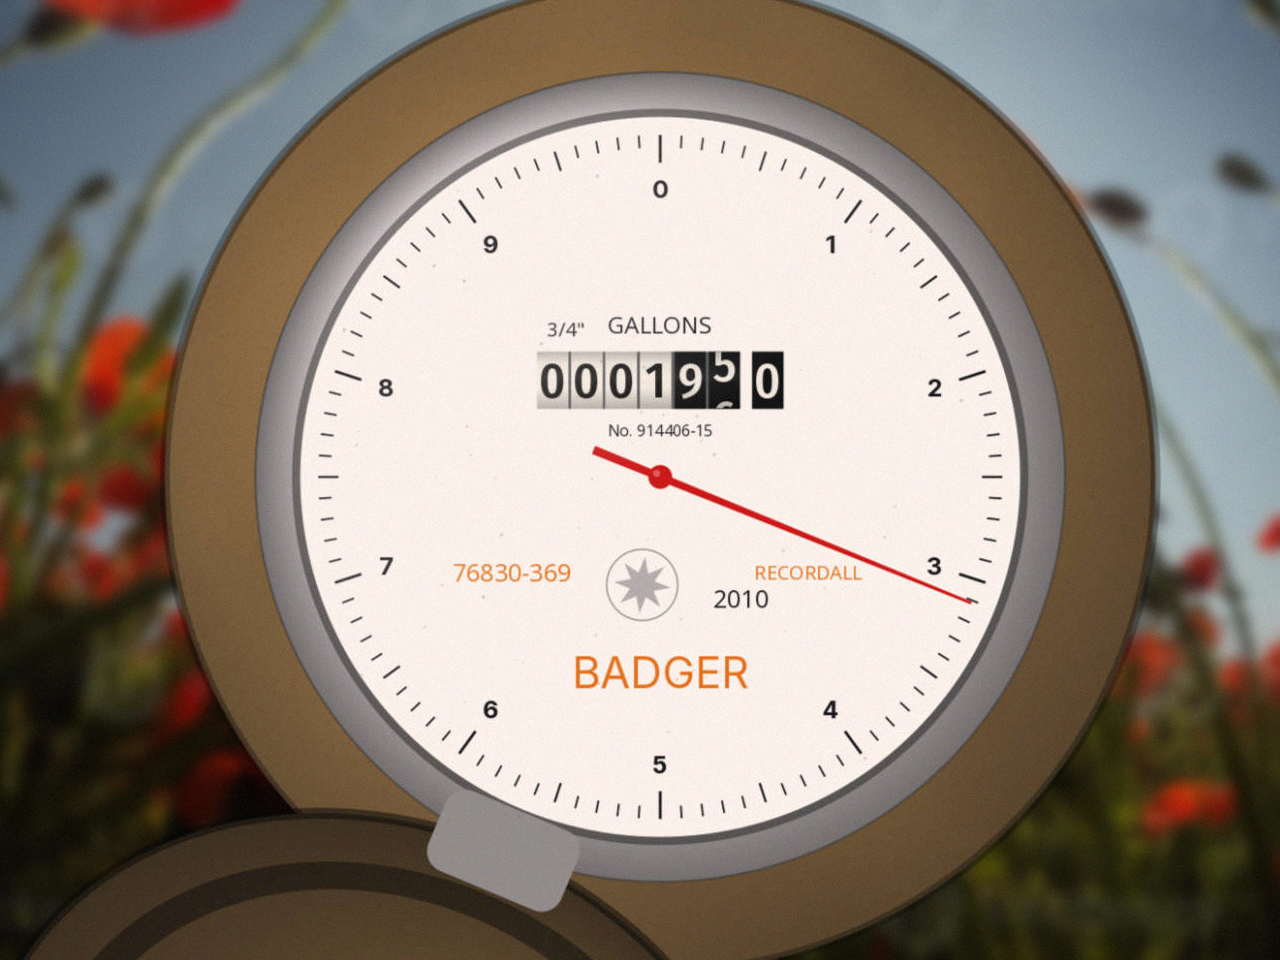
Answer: 1953.1 (gal)
